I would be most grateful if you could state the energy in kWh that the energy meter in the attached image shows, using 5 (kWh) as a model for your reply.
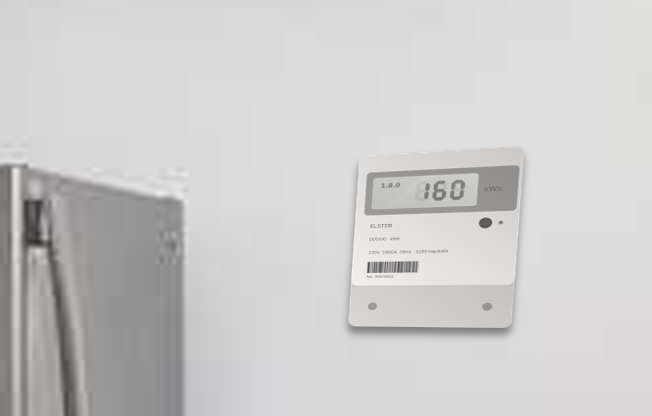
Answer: 160 (kWh)
